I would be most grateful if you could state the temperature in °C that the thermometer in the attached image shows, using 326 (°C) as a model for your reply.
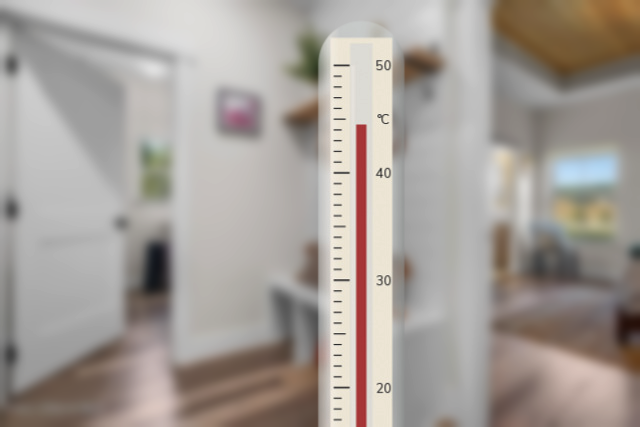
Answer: 44.5 (°C)
